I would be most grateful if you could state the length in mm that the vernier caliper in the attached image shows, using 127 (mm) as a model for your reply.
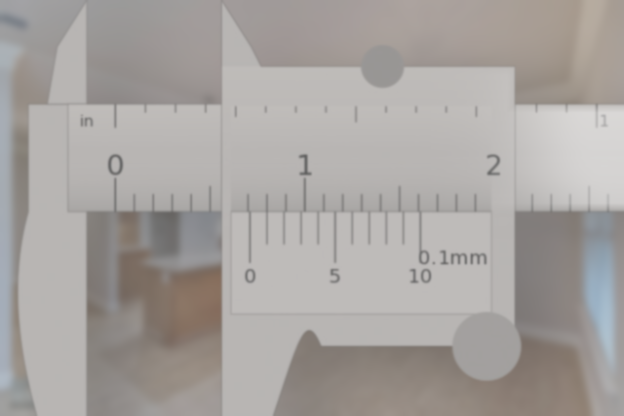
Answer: 7.1 (mm)
